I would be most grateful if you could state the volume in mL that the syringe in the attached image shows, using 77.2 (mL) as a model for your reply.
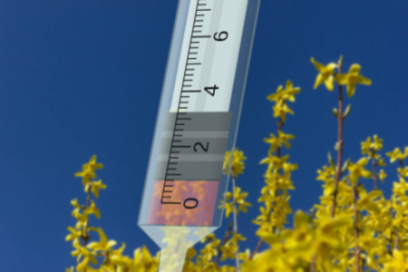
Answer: 0.8 (mL)
